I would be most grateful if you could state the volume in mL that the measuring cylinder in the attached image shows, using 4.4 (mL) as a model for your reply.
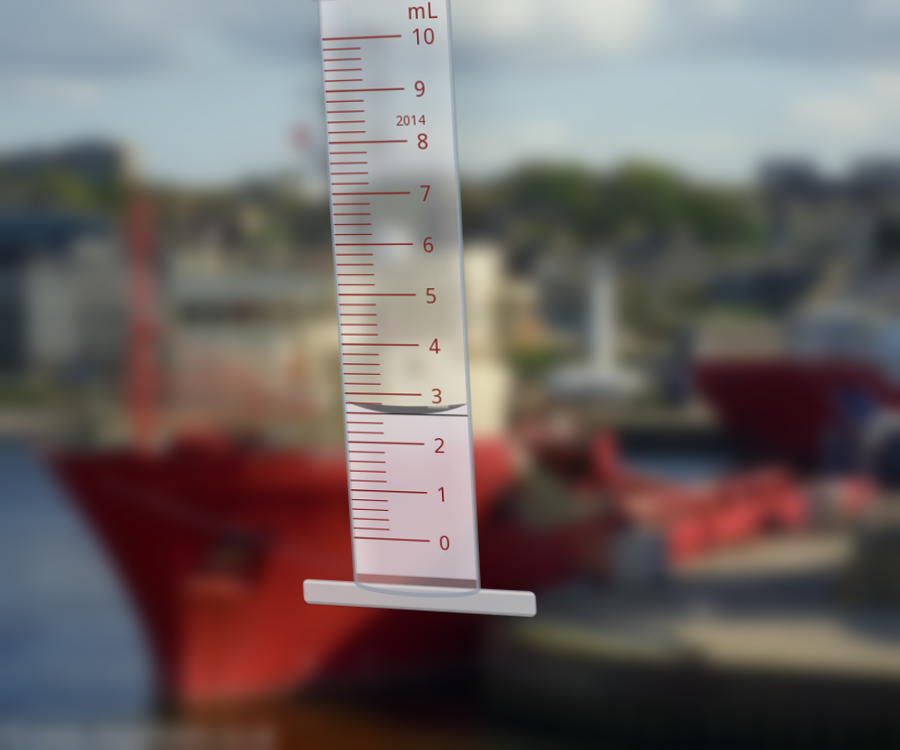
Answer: 2.6 (mL)
